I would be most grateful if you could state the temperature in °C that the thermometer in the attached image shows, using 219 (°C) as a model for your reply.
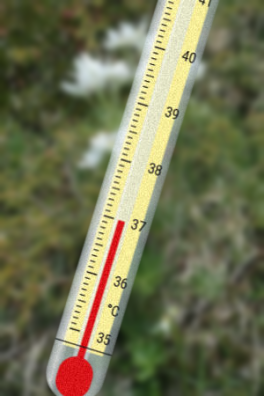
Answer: 37 (°C)
